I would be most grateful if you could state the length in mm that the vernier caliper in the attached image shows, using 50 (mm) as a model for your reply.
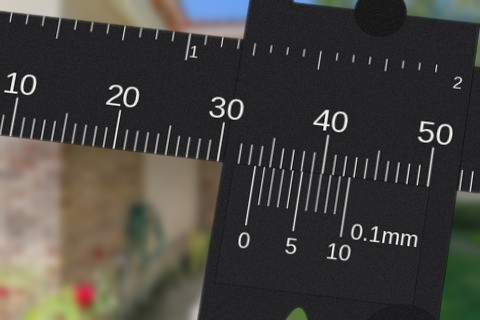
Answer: 33.6 (mm)
